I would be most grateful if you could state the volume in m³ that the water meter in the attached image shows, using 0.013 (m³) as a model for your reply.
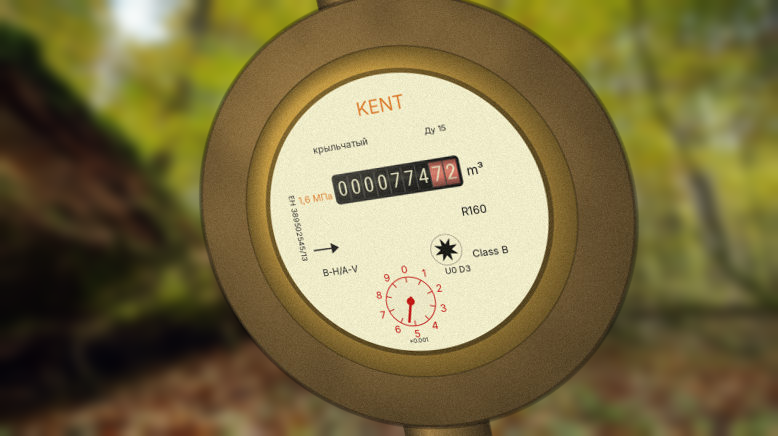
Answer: 774.725 (m³)
